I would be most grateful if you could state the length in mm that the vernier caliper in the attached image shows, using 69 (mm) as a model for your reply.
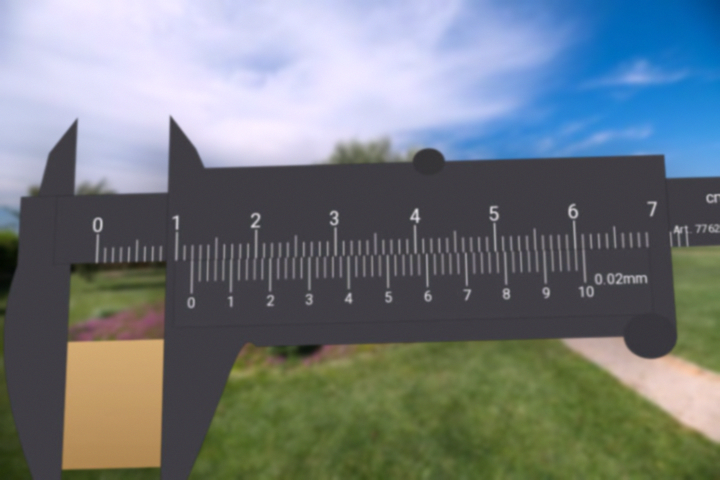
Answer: 12.0 (mm)
